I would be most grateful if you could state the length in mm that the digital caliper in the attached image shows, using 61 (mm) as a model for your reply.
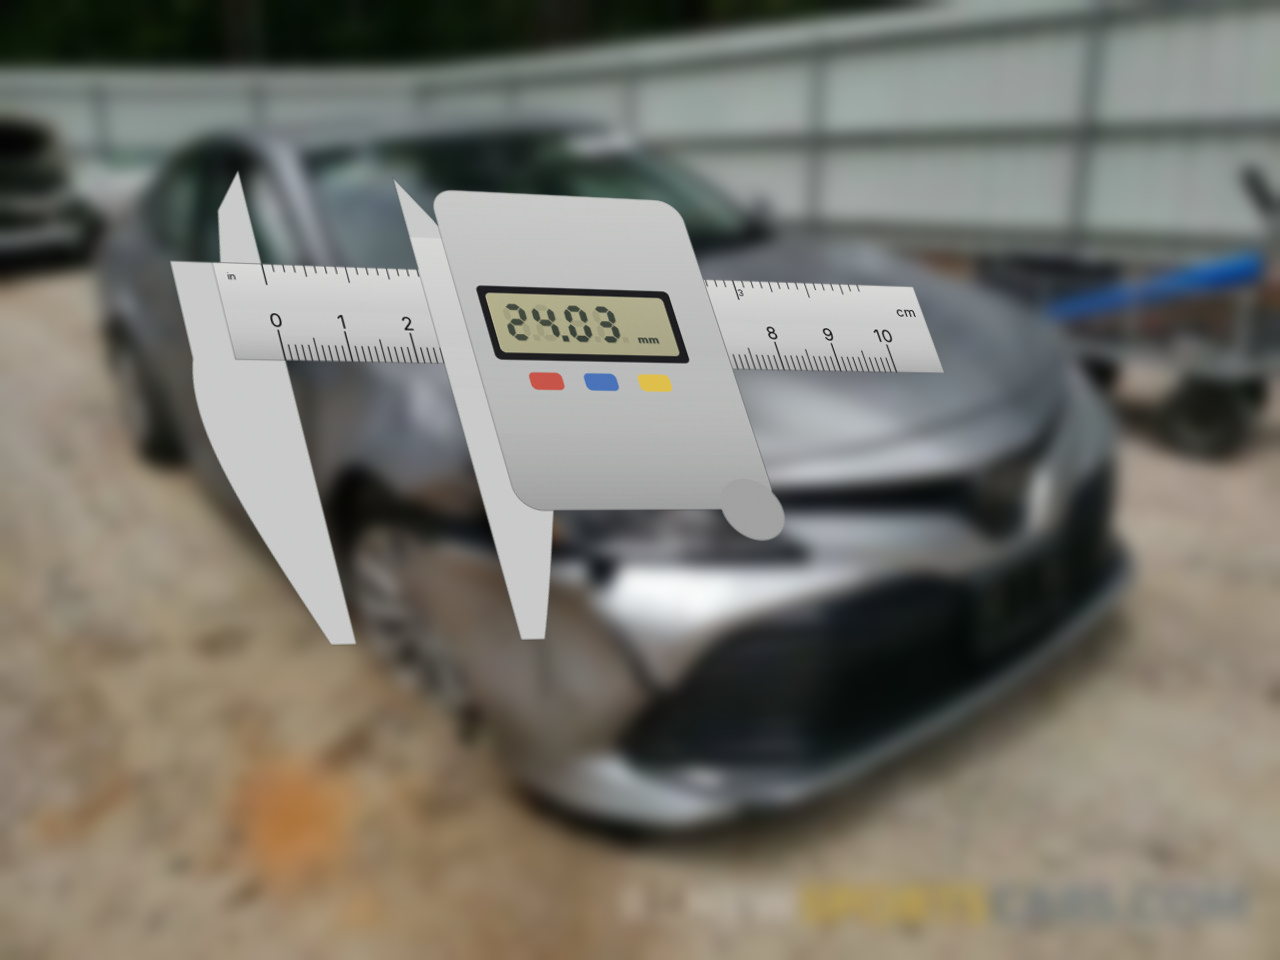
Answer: 24.03 (mm)
